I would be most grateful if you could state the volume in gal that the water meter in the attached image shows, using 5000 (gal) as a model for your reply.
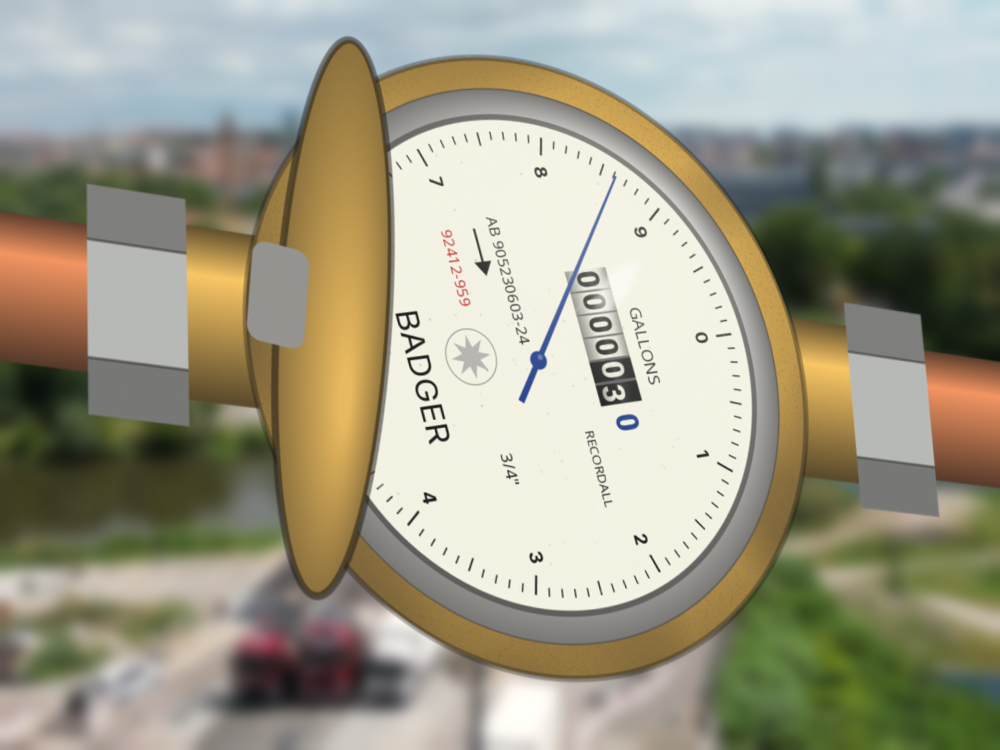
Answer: 28.6 (gal)
